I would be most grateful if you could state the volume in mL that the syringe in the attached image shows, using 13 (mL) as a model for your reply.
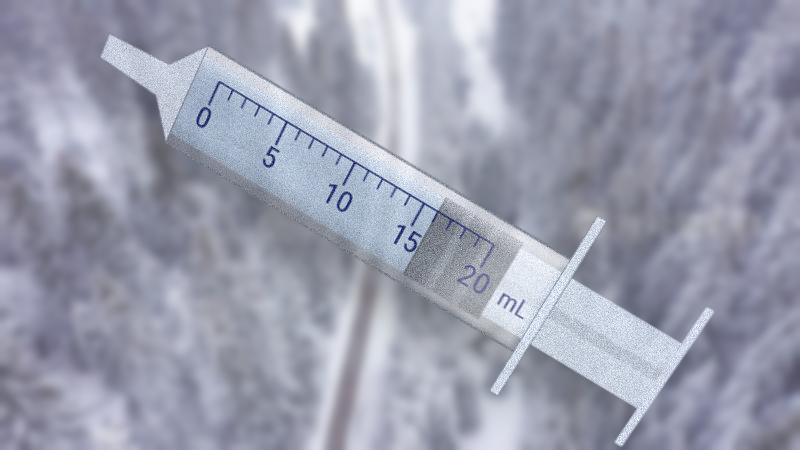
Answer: 16 (mL)
